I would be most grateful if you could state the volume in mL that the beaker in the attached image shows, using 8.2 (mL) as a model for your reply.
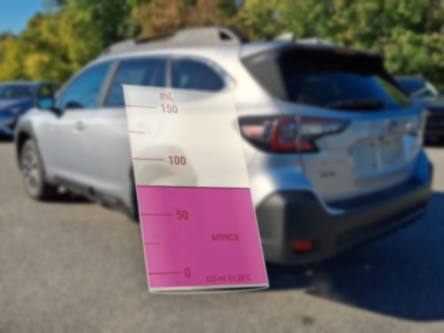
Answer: 75 (mL)
